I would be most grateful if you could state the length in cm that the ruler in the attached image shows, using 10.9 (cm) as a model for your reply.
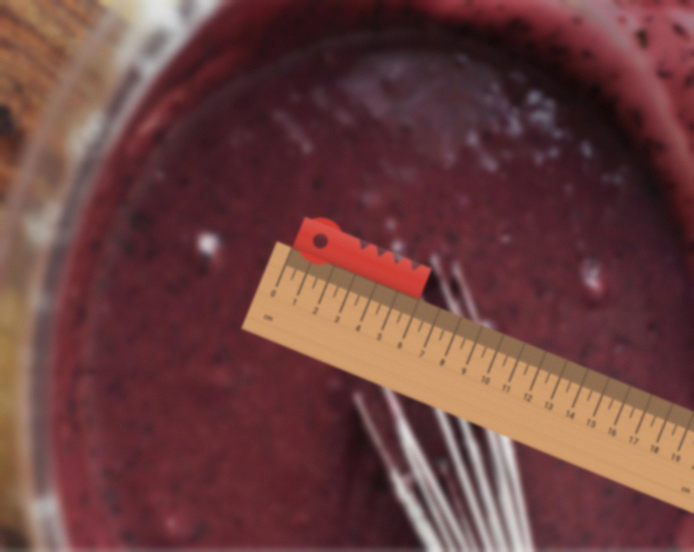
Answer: 6 (cm)
